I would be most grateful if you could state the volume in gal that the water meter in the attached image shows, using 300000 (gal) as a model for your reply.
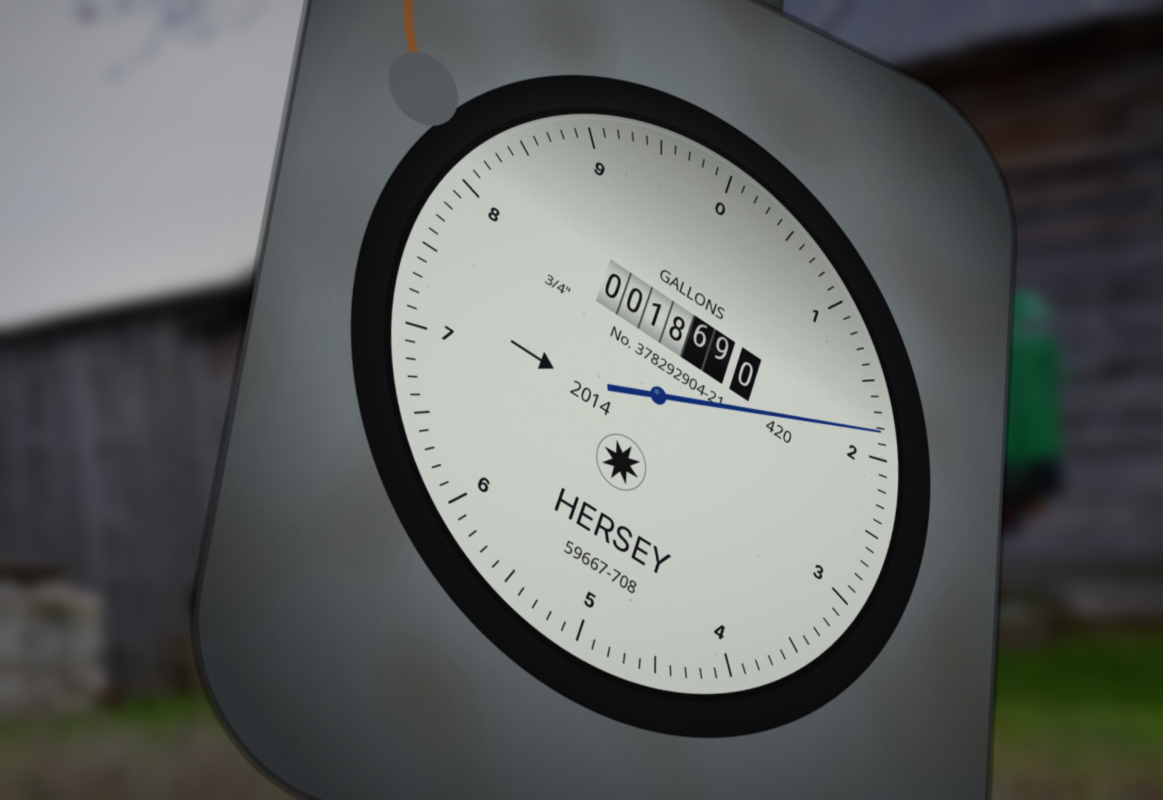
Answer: 18691.8 (gal)
